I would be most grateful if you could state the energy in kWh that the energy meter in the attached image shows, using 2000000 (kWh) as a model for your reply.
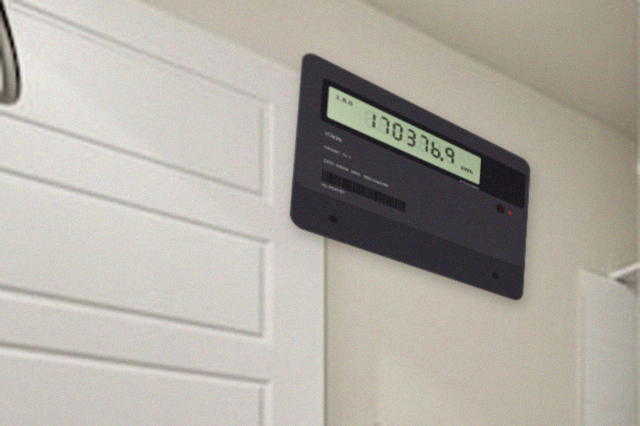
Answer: 170376.9 (kWh)
